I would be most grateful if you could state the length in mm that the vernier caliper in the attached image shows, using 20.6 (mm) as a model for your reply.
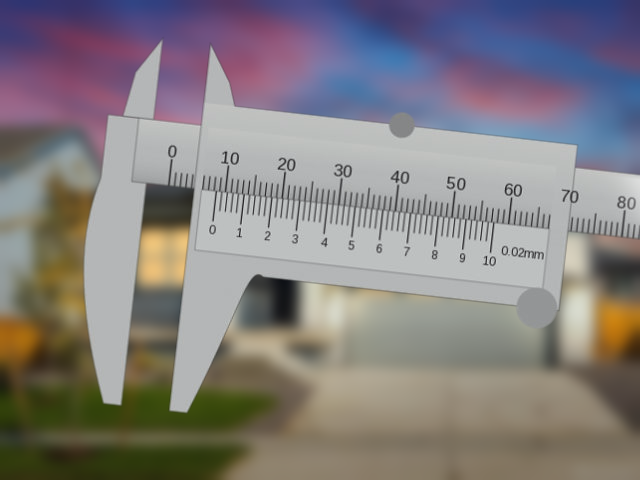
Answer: 8.4 (mm)
